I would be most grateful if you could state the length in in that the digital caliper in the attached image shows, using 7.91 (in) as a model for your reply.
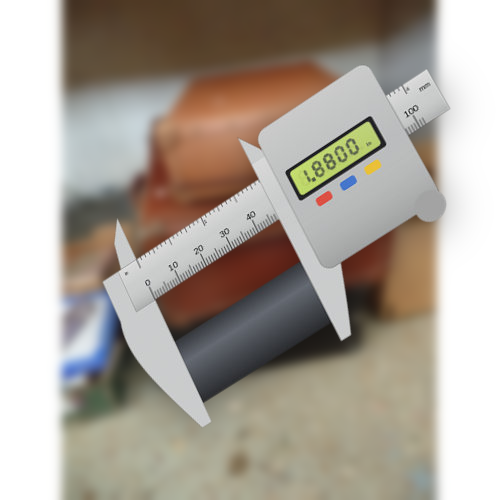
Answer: 1.8800 (in)
